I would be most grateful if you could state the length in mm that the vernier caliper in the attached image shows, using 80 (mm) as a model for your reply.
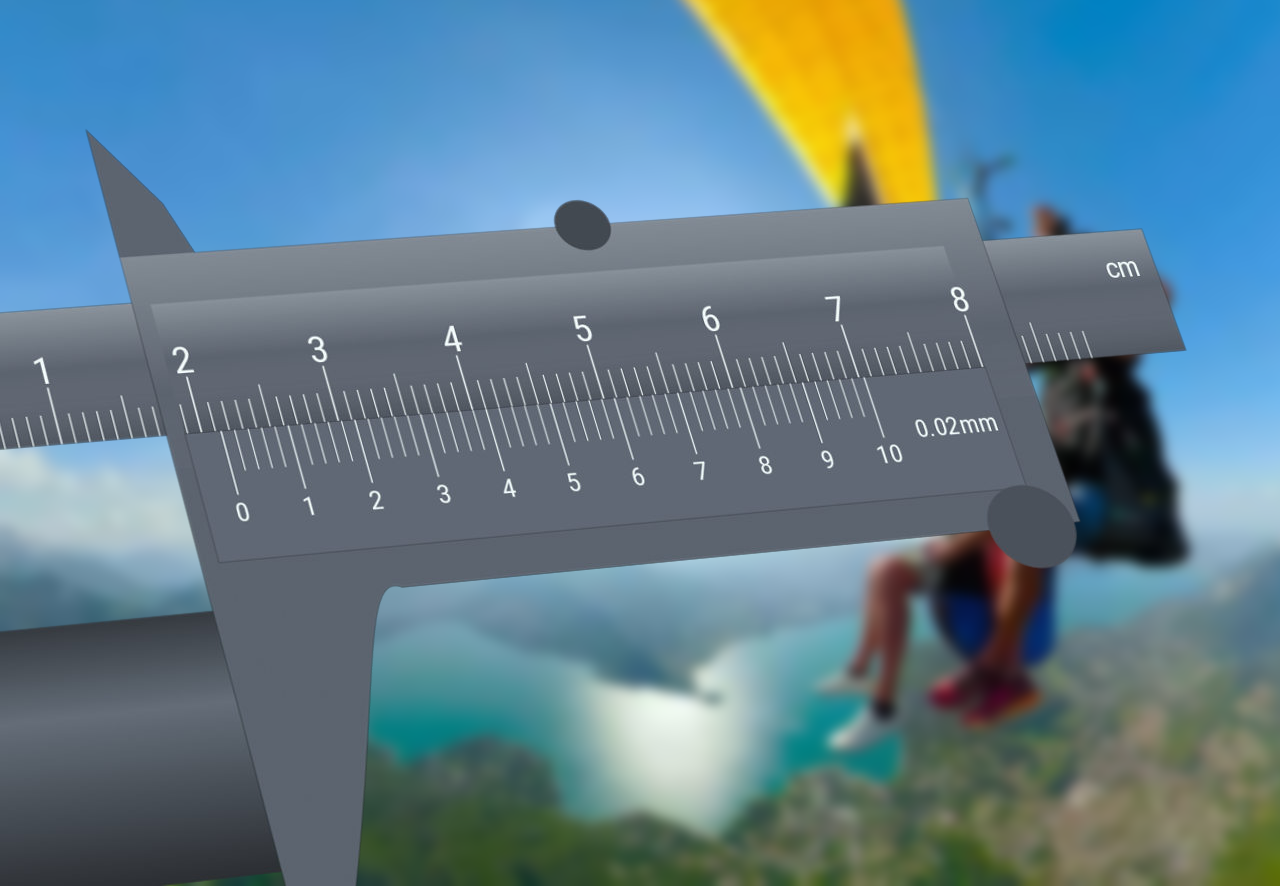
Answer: 21.4 (mm)
